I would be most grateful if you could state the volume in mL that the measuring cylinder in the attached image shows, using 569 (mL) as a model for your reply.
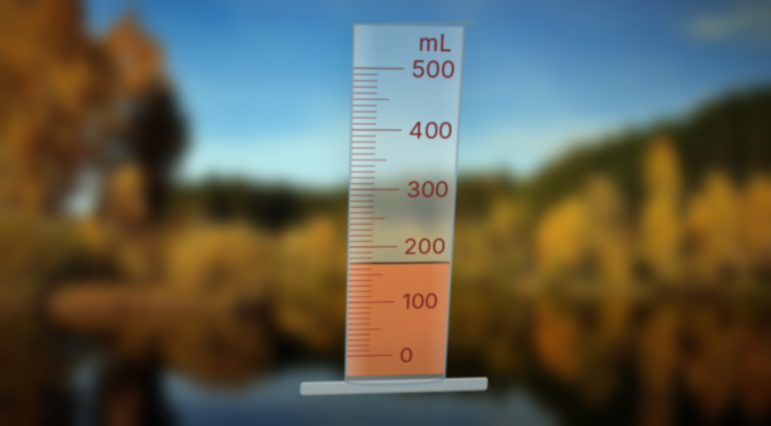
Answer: 170 (mL)
